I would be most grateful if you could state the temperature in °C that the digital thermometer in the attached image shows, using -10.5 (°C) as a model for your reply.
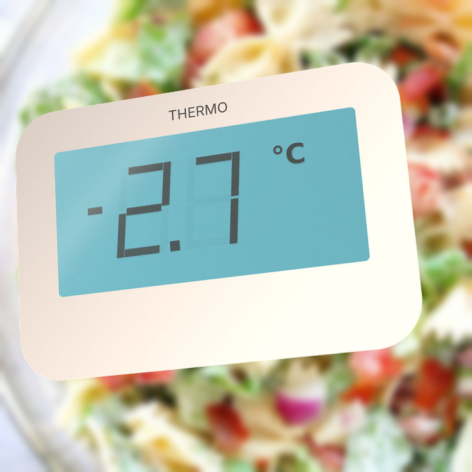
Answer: -2.7 (°C)
